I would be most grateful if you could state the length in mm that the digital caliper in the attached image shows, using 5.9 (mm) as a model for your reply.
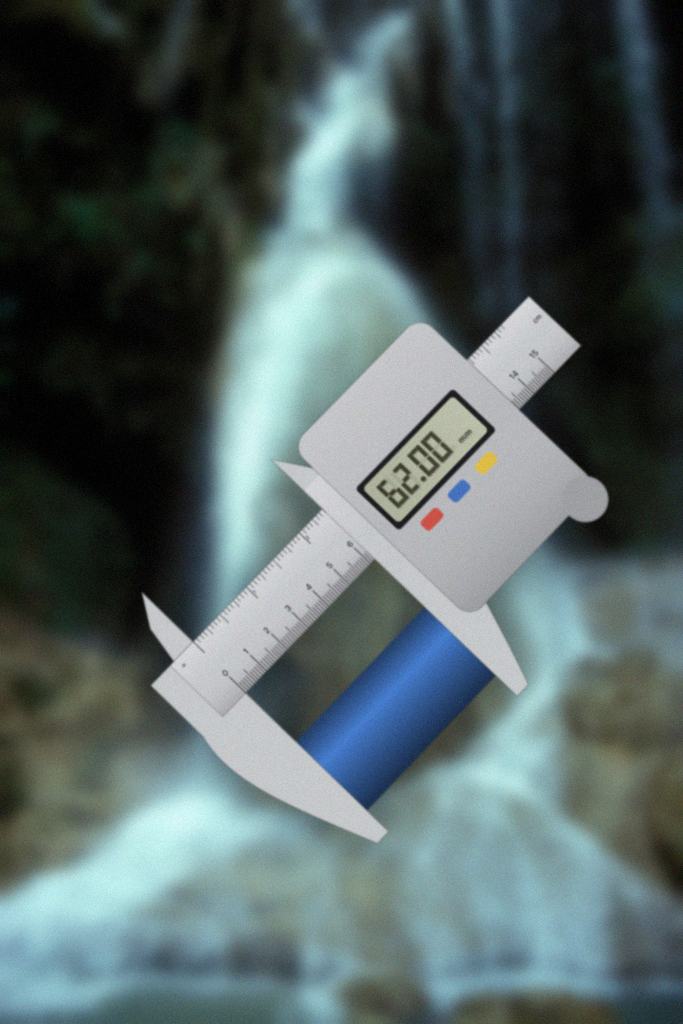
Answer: 62.00 (mm)
